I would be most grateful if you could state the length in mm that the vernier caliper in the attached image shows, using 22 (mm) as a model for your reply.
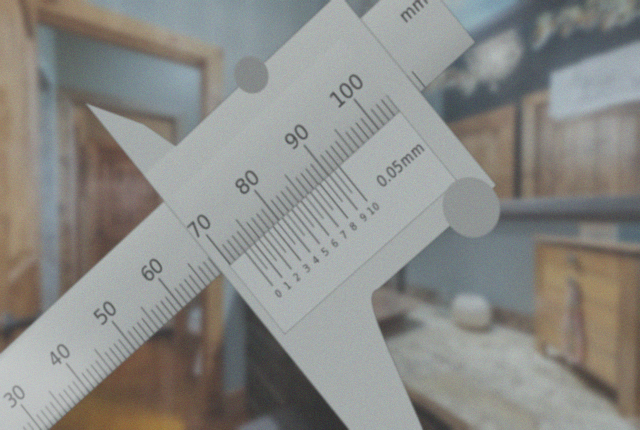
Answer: 73.0 (mm)
